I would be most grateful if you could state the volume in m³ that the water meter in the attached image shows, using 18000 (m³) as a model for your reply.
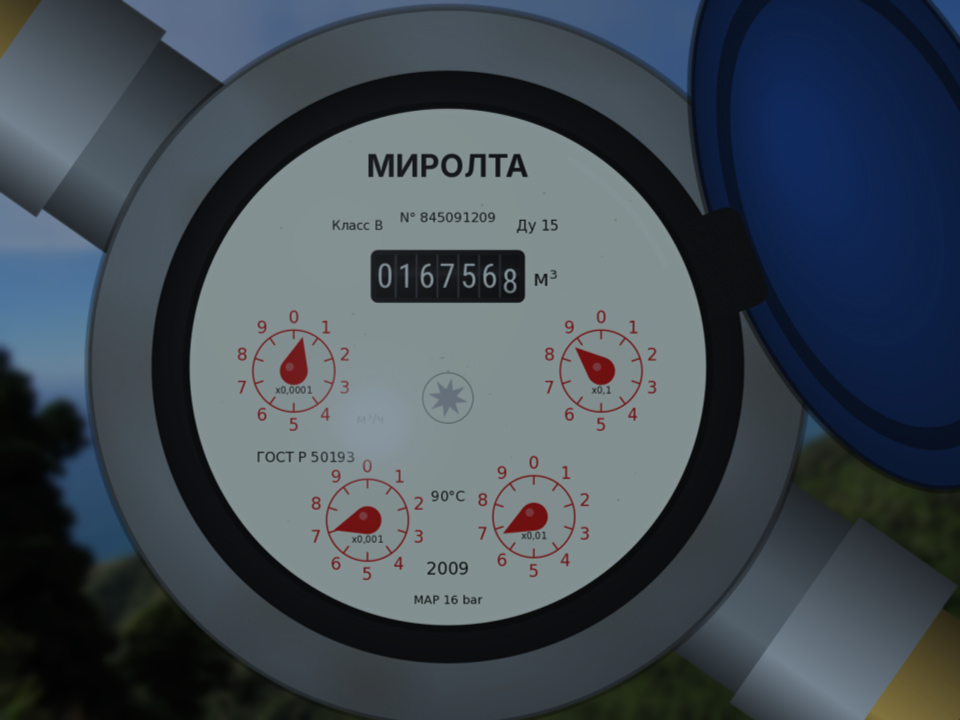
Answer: 167567.8670 (m³)
